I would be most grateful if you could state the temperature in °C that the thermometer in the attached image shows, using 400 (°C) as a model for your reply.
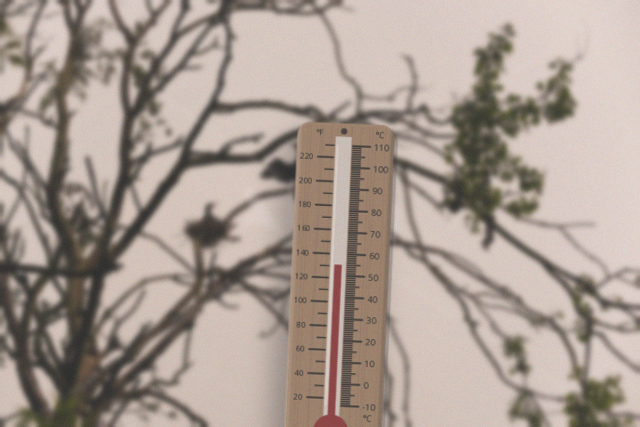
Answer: 55 (°C)
